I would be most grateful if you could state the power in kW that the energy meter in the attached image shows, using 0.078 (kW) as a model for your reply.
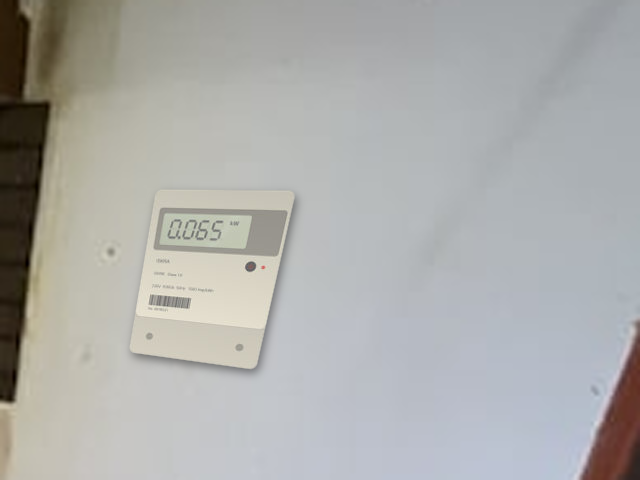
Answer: 0.065 (kW)
